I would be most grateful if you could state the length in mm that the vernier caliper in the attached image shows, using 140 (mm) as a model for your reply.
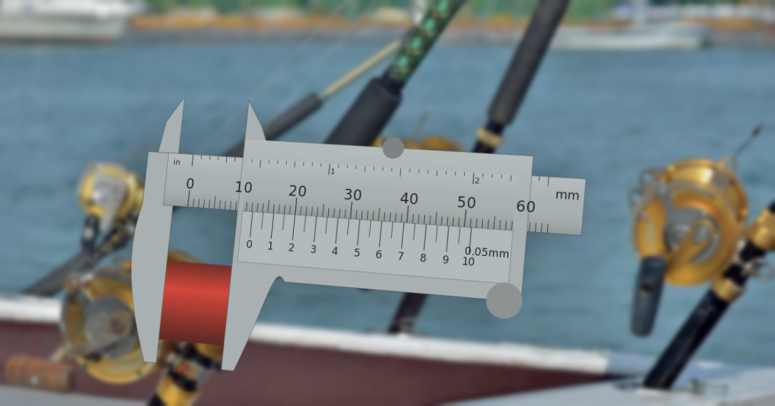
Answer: 12.2 (mm)
